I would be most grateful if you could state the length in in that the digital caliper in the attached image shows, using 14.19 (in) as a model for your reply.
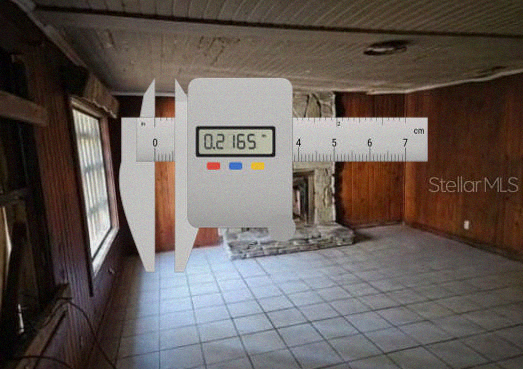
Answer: 0.2165 (in)
